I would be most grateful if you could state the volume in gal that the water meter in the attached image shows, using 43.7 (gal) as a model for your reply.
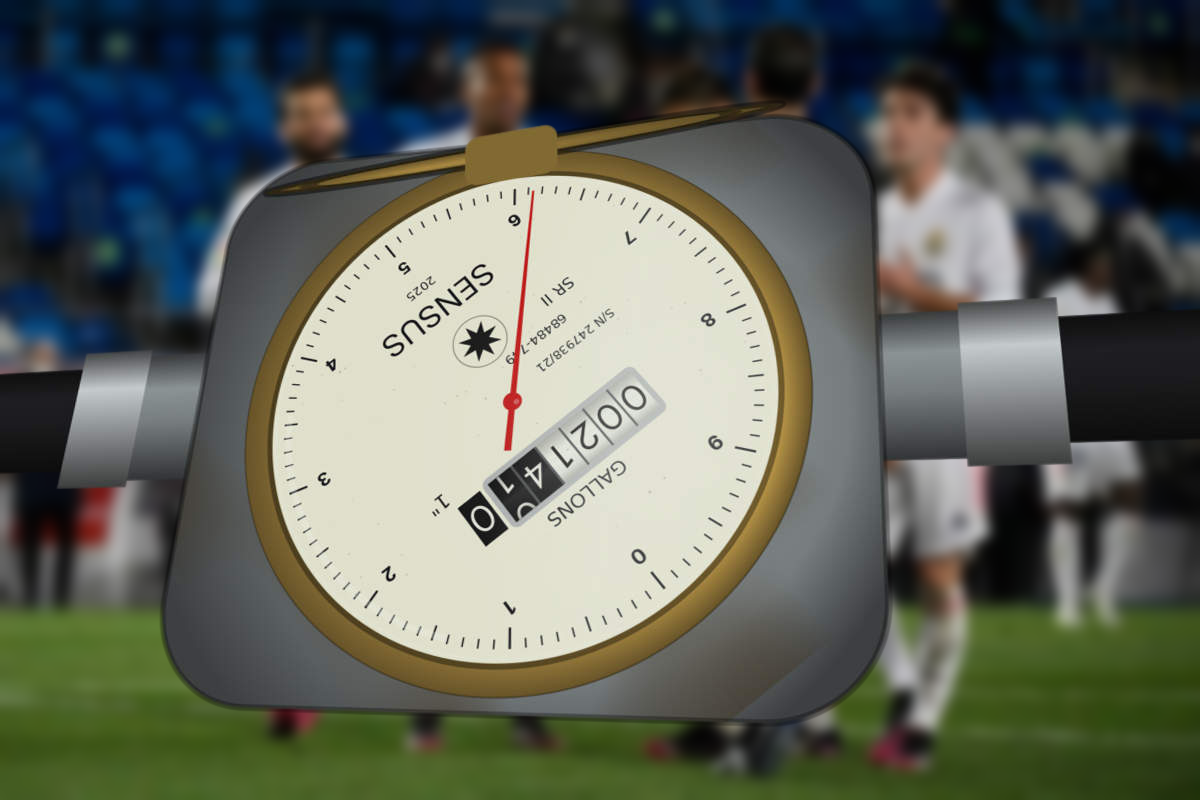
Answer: 21406.1 (gal)
